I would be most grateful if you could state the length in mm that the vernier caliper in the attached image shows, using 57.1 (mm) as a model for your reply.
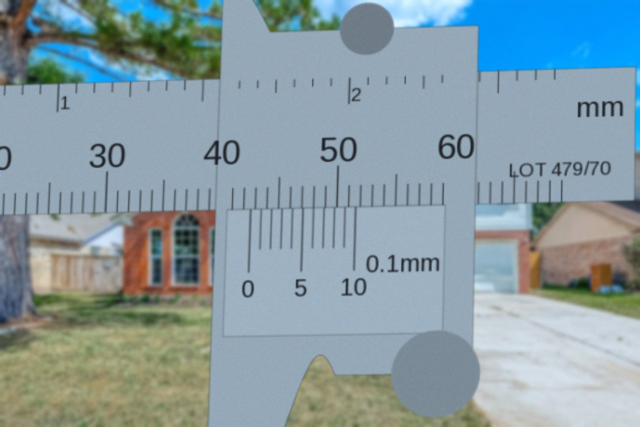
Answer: 42.6 (mm)
